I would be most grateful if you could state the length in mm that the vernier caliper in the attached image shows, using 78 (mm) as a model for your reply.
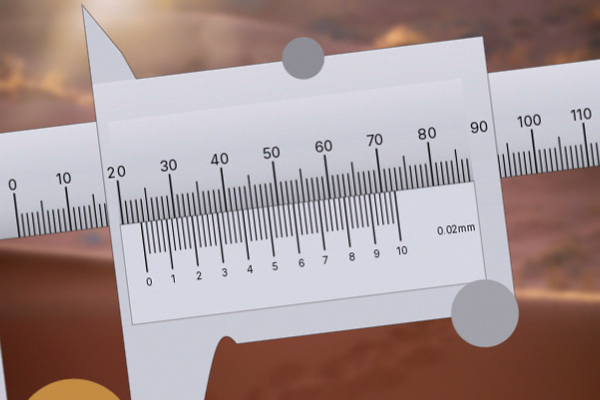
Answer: 23.5 (mm)
